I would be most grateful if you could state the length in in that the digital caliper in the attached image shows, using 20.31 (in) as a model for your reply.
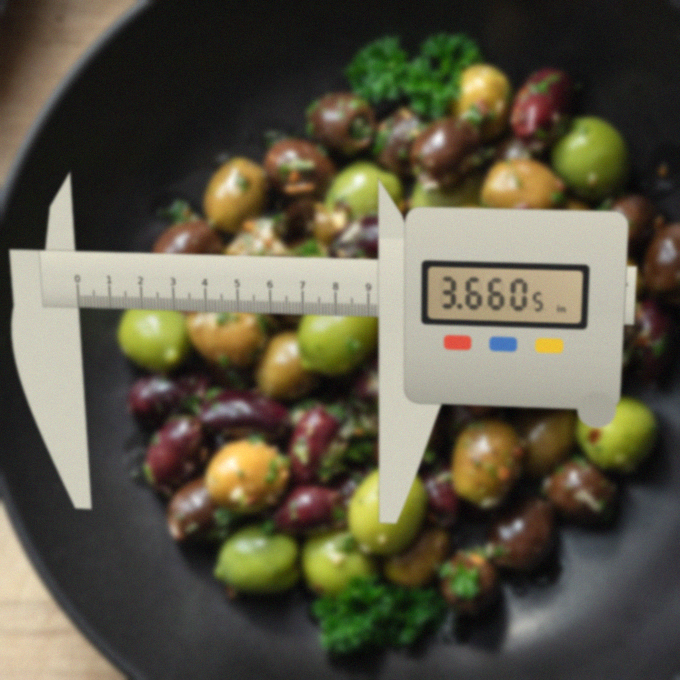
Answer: 3.6605 (in)
